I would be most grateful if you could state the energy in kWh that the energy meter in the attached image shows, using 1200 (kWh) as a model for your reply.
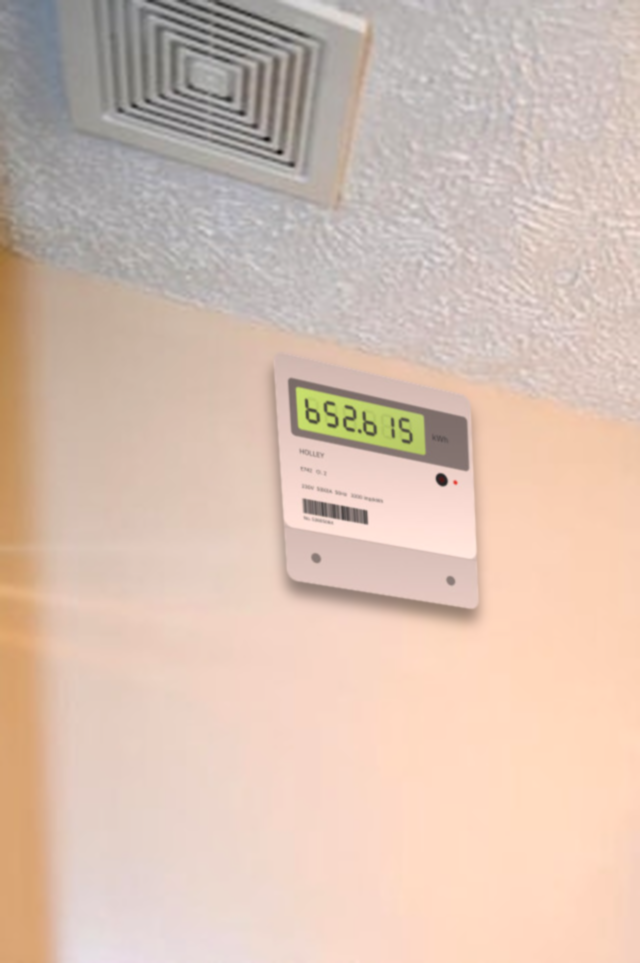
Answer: 652.615 (kWh)
